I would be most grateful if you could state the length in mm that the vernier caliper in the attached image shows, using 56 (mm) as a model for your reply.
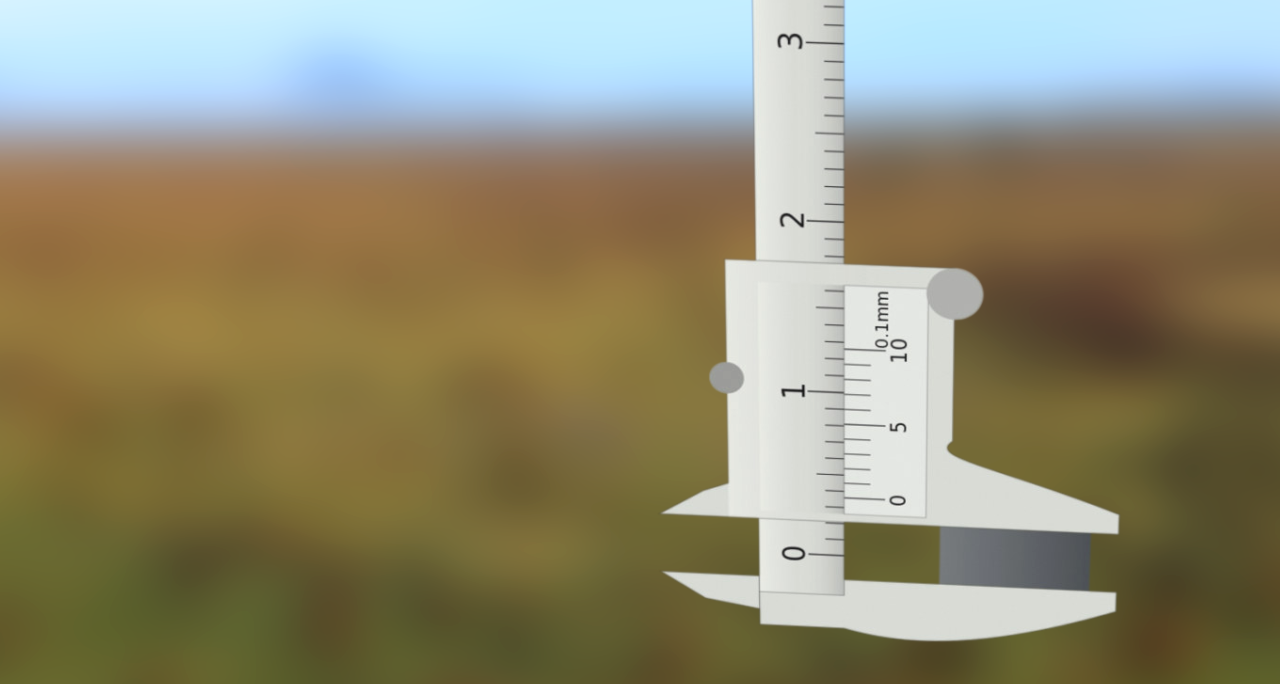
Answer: 3.6 (mm)
